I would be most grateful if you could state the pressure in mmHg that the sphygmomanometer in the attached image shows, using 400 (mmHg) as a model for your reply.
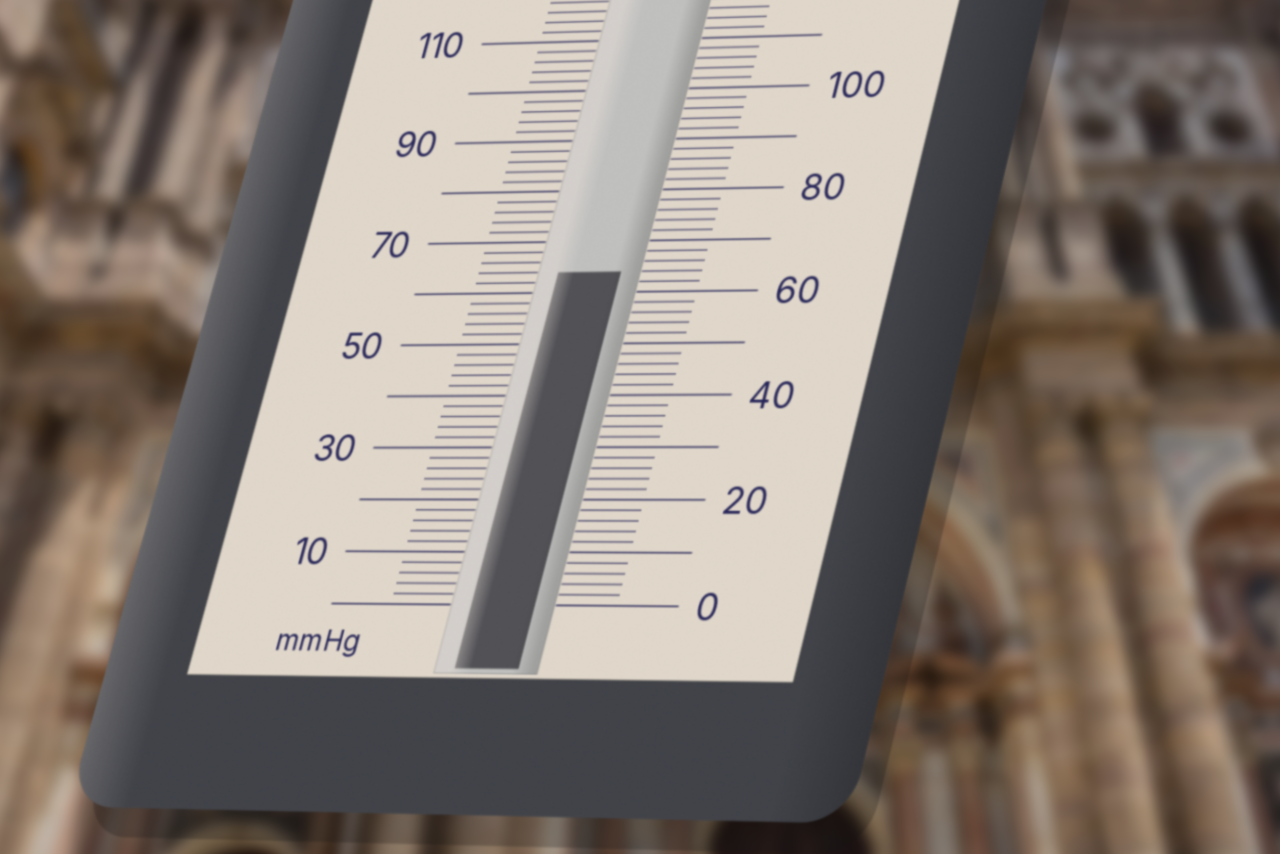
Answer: 64 (mmHg)
